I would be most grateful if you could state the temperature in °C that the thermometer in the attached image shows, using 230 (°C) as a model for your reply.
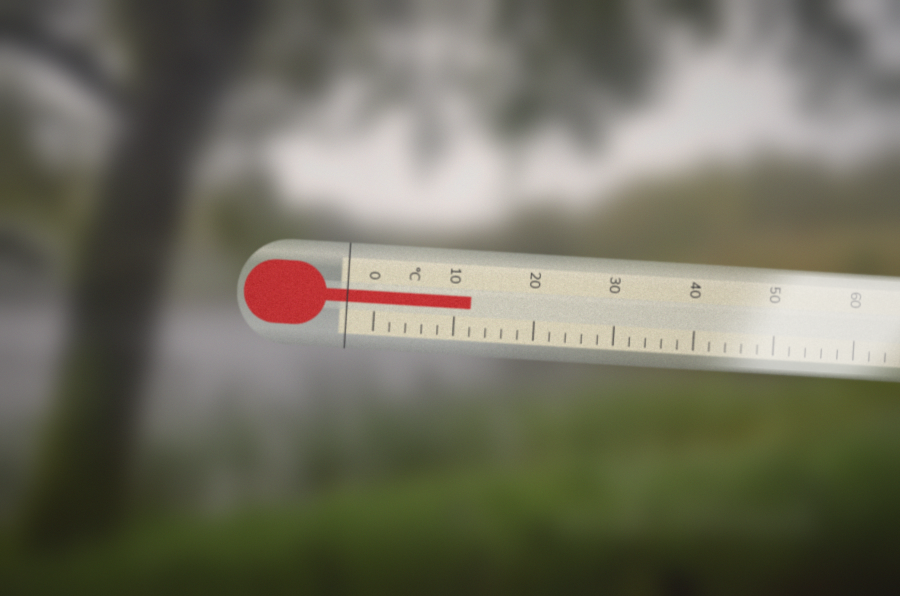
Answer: 12 (°C)
